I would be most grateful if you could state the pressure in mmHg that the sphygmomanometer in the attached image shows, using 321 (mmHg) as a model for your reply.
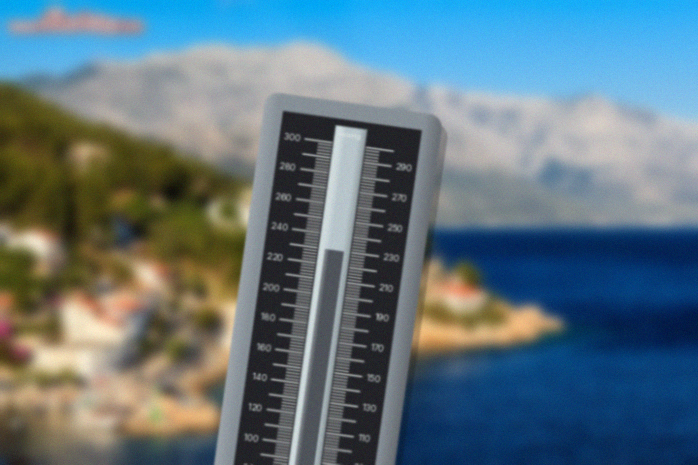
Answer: 230 (mmHg)
